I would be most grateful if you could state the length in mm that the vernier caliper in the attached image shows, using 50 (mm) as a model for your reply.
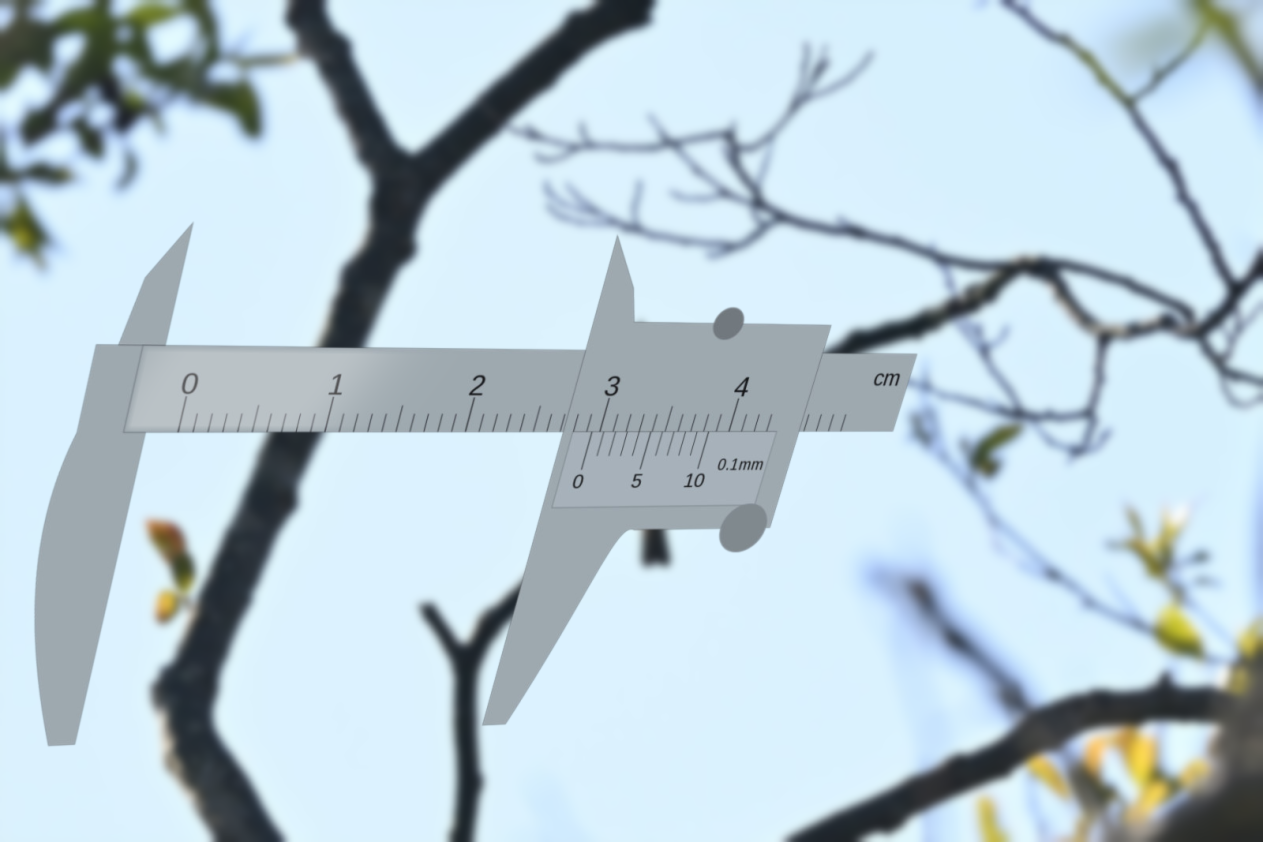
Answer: 29.4 (mm)
